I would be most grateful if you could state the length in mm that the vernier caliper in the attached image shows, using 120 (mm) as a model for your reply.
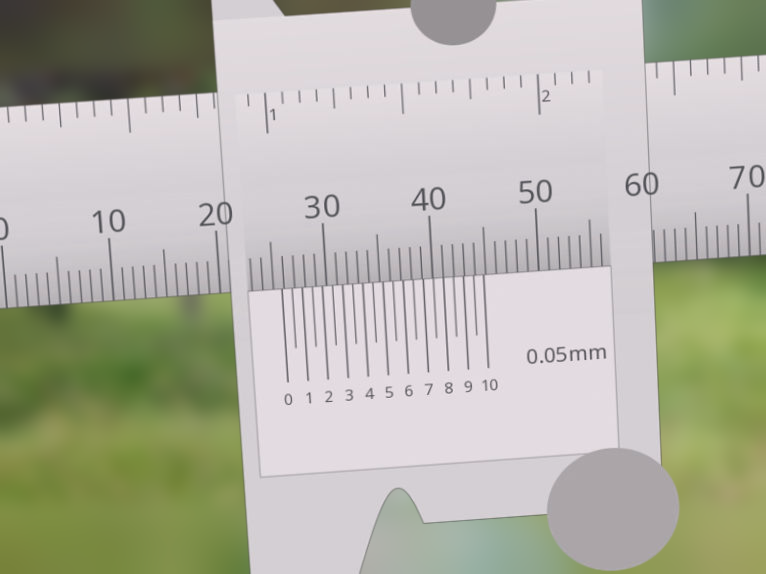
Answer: 25.8 (mm)
